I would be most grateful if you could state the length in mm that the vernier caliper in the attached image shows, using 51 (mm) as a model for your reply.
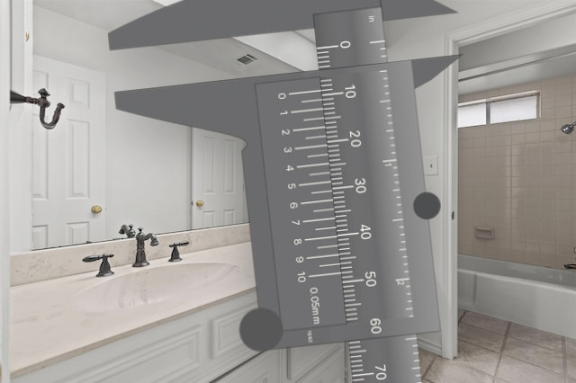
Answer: 9.0 (mm)
